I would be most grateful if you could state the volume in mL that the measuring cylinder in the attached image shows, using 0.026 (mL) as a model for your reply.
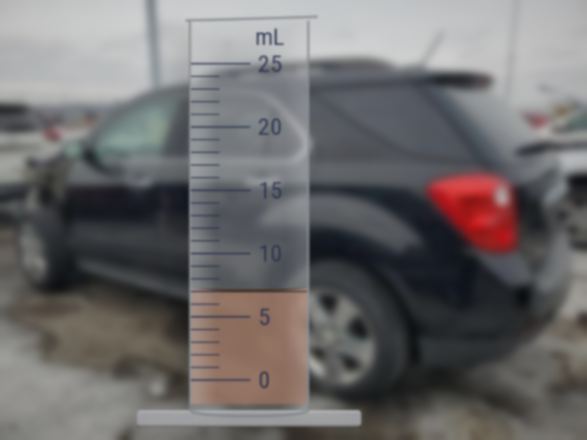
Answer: 7 (mL)
